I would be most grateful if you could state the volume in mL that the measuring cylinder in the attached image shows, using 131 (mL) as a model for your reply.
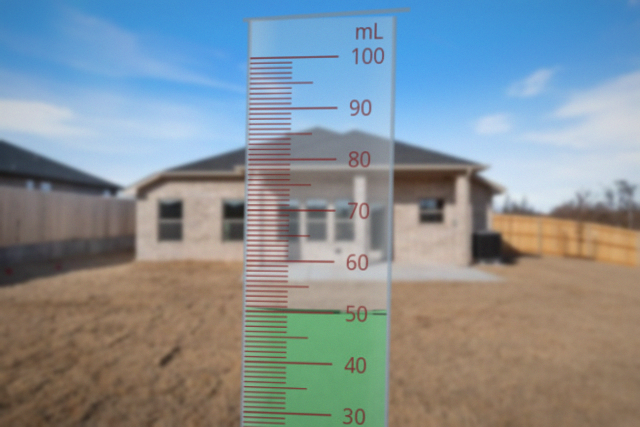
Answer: 50 (mL)
